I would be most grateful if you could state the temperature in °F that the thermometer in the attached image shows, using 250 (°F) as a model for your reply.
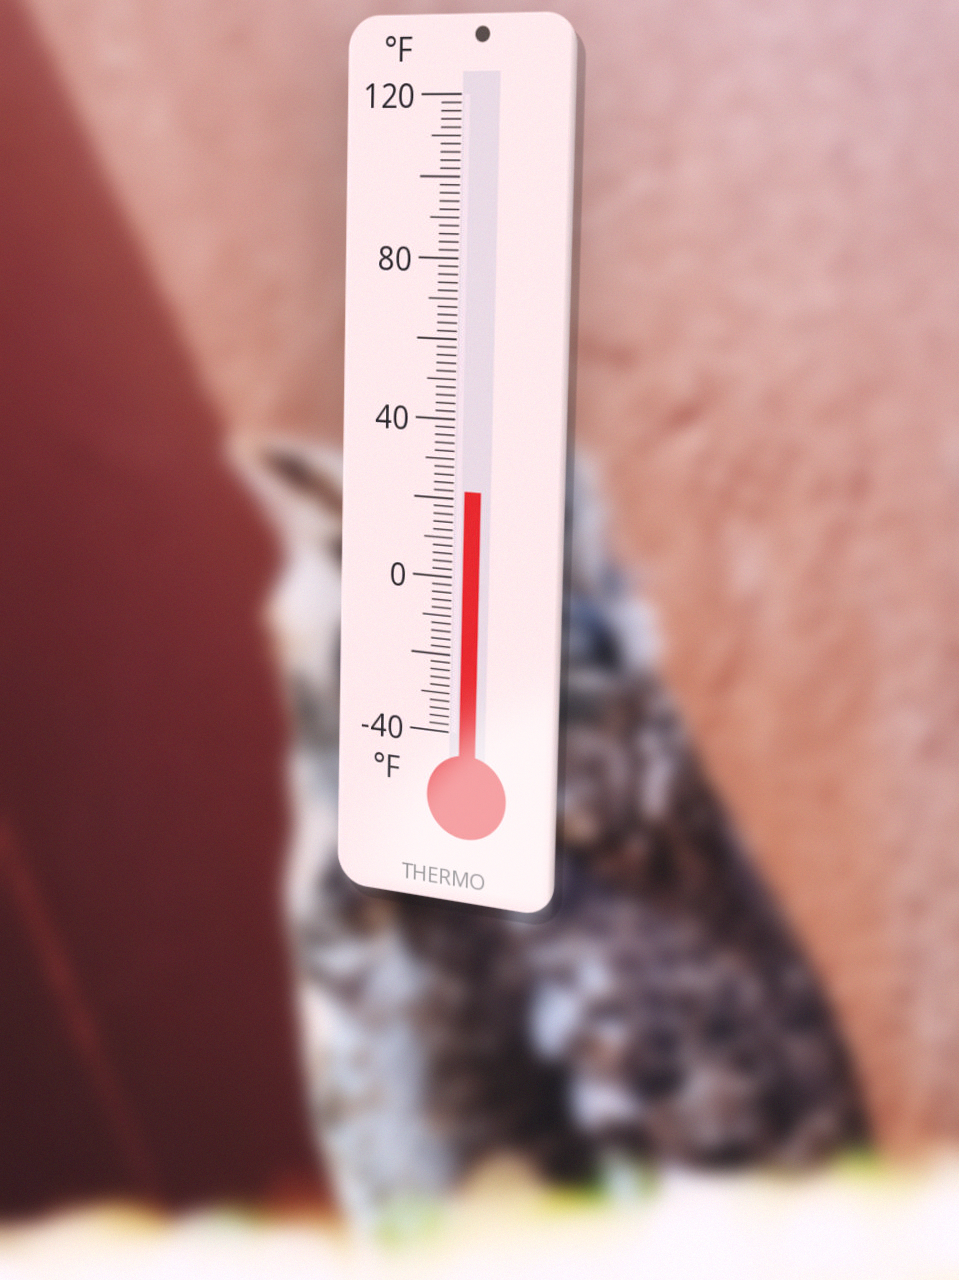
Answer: 22 (°F)
